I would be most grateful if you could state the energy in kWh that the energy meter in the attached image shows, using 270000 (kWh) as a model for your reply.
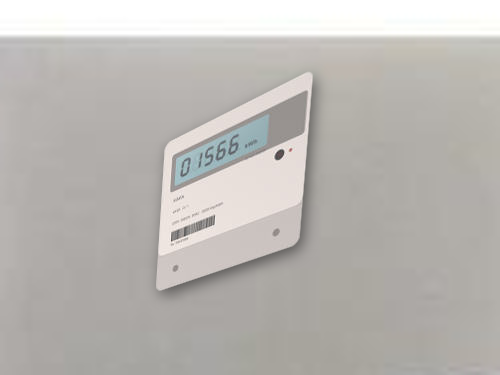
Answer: 1566 (kWh)
